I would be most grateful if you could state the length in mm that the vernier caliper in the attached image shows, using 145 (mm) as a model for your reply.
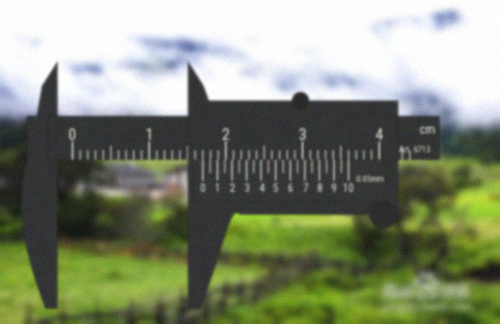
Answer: 17.0 (mm)
